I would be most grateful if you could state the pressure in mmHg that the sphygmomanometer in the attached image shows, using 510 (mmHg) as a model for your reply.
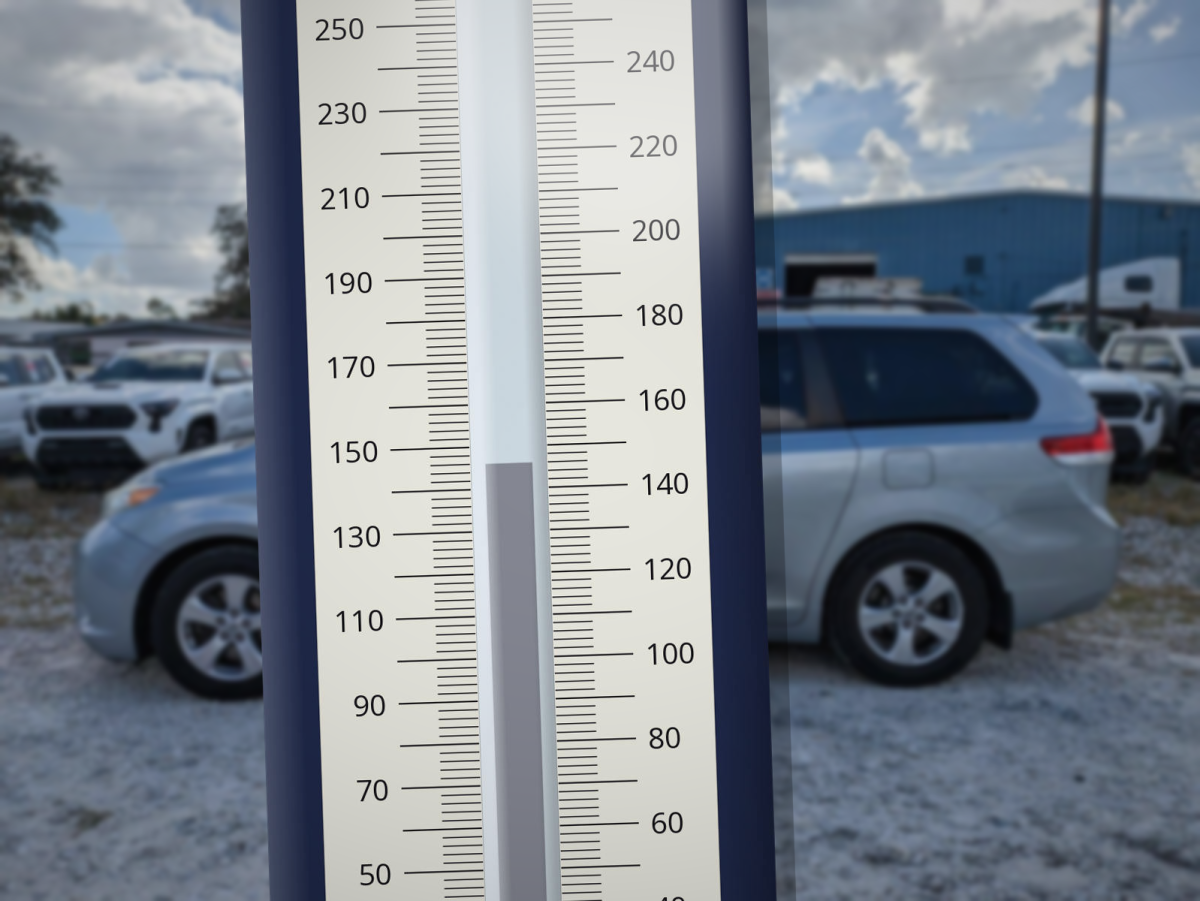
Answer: 146 (mmHg)
